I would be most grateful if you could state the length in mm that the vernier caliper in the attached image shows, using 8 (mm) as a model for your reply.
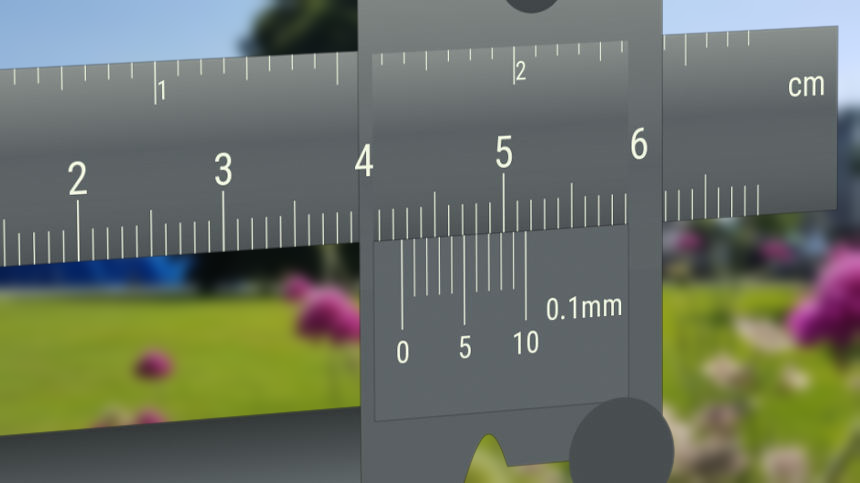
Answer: 42.6 (mm)
